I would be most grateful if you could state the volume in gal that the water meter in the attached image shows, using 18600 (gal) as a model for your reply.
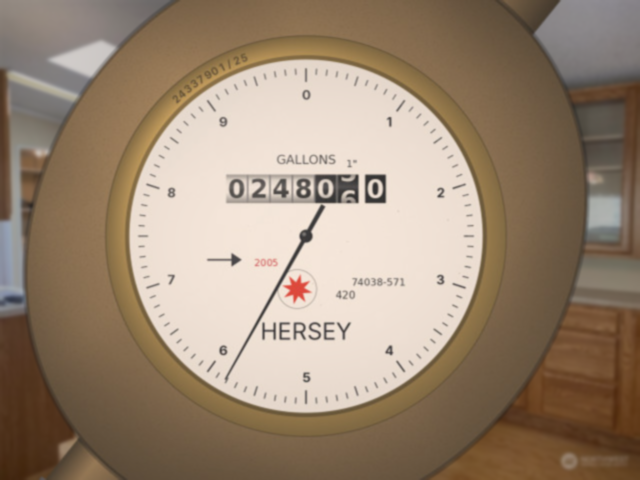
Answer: 248055.8 (gal)
